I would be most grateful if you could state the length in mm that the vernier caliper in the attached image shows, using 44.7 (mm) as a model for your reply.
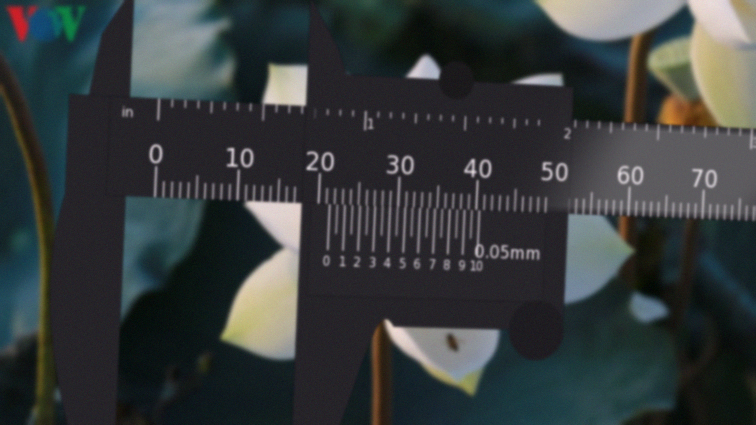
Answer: 21.4 (mm)
